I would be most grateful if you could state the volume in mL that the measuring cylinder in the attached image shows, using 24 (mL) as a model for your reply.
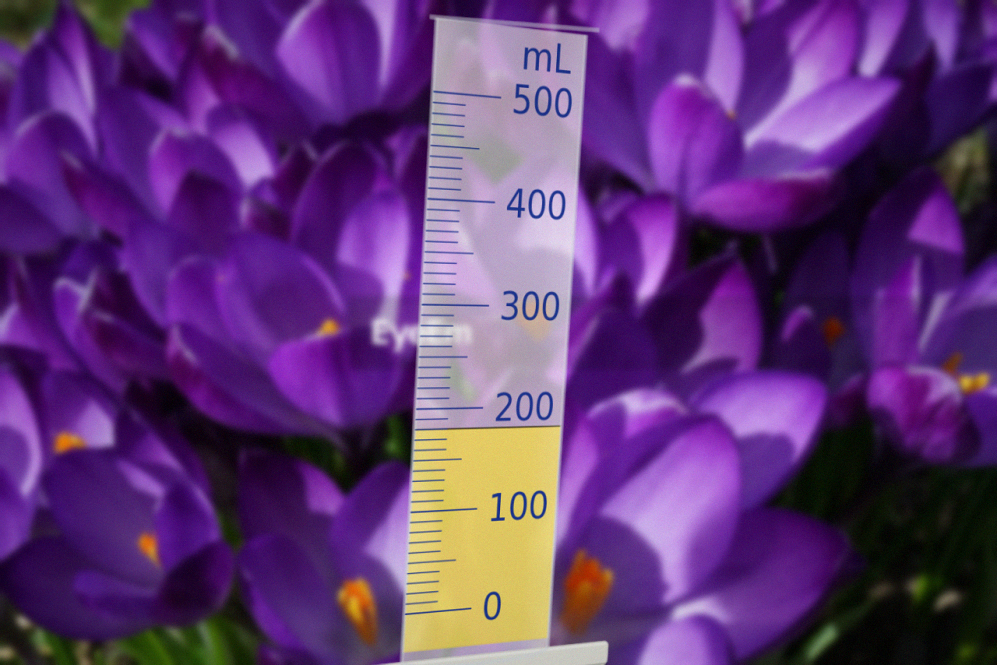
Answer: 180 (mL)
